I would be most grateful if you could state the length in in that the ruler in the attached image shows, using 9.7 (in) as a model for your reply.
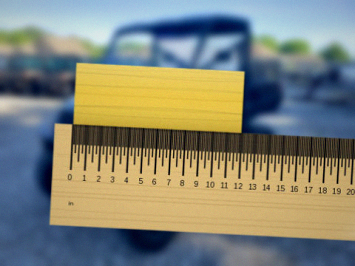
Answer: 12 (in)
